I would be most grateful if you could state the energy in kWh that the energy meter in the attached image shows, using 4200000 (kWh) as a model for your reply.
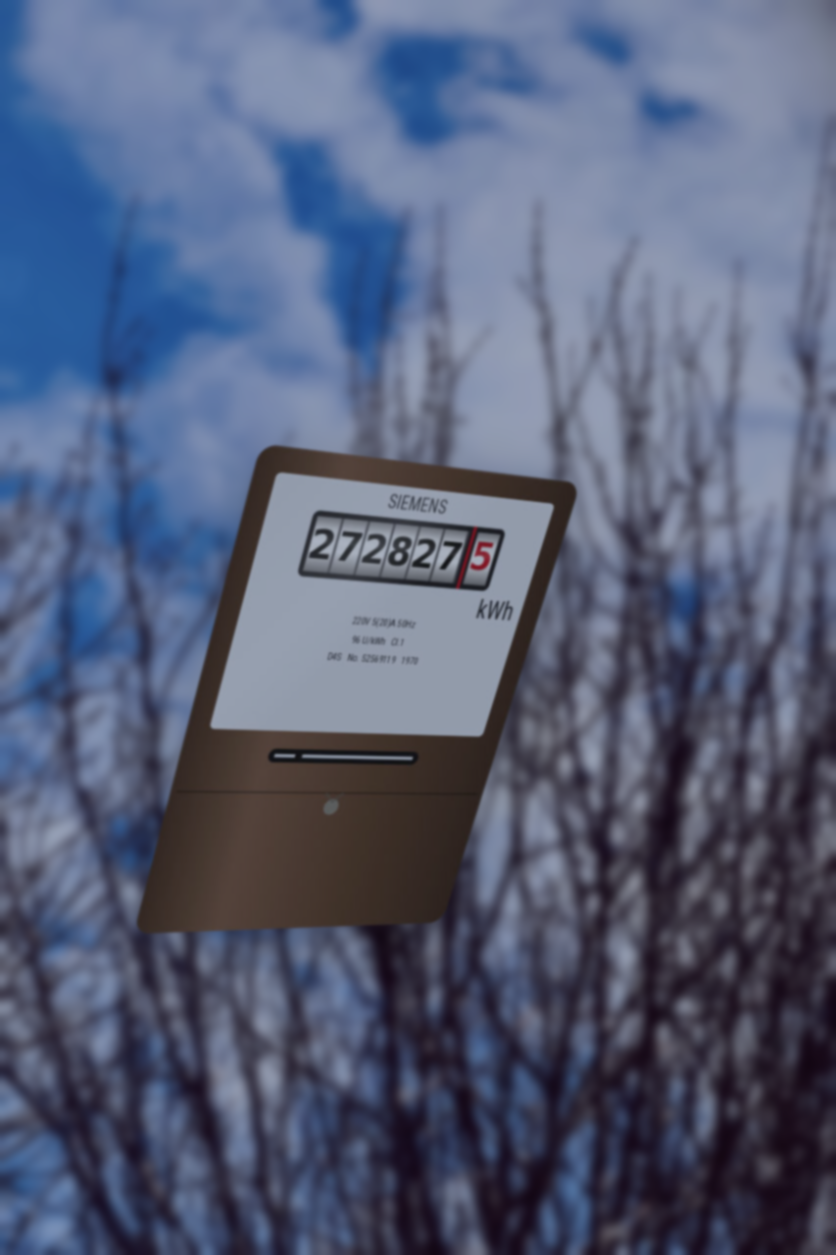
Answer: 272827.5 (kWh)
